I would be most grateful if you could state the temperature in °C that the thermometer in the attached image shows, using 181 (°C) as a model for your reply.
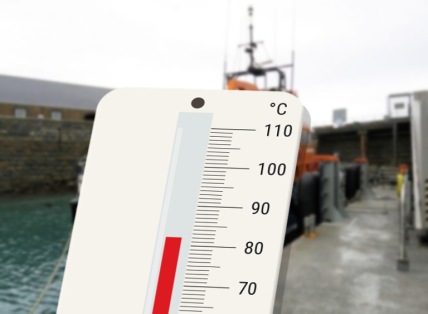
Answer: 82 (°C)
